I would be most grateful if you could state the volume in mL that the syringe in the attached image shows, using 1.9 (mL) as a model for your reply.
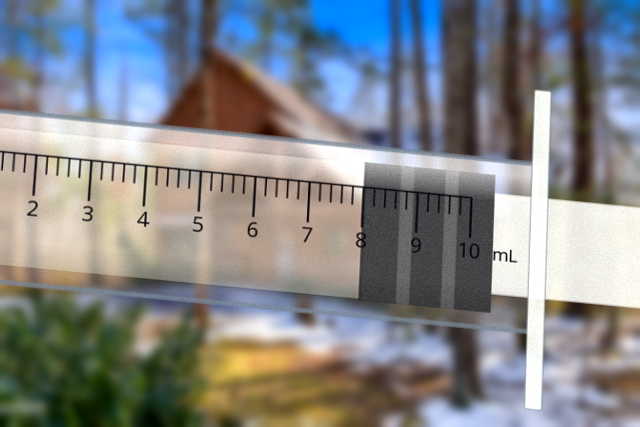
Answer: 8 (mL)
